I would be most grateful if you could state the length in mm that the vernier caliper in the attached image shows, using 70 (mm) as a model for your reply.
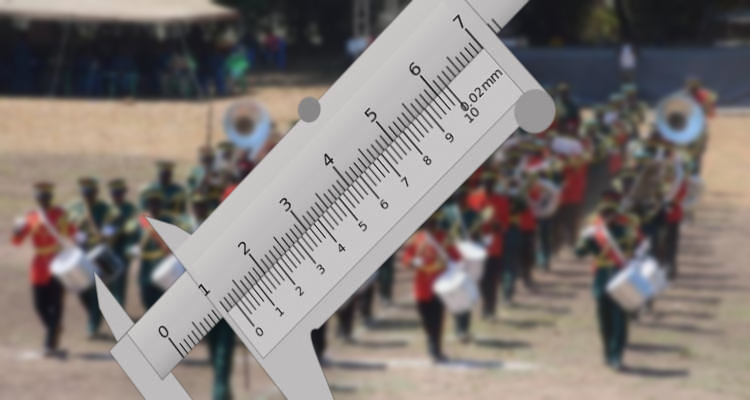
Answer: 13.0 (mm)
